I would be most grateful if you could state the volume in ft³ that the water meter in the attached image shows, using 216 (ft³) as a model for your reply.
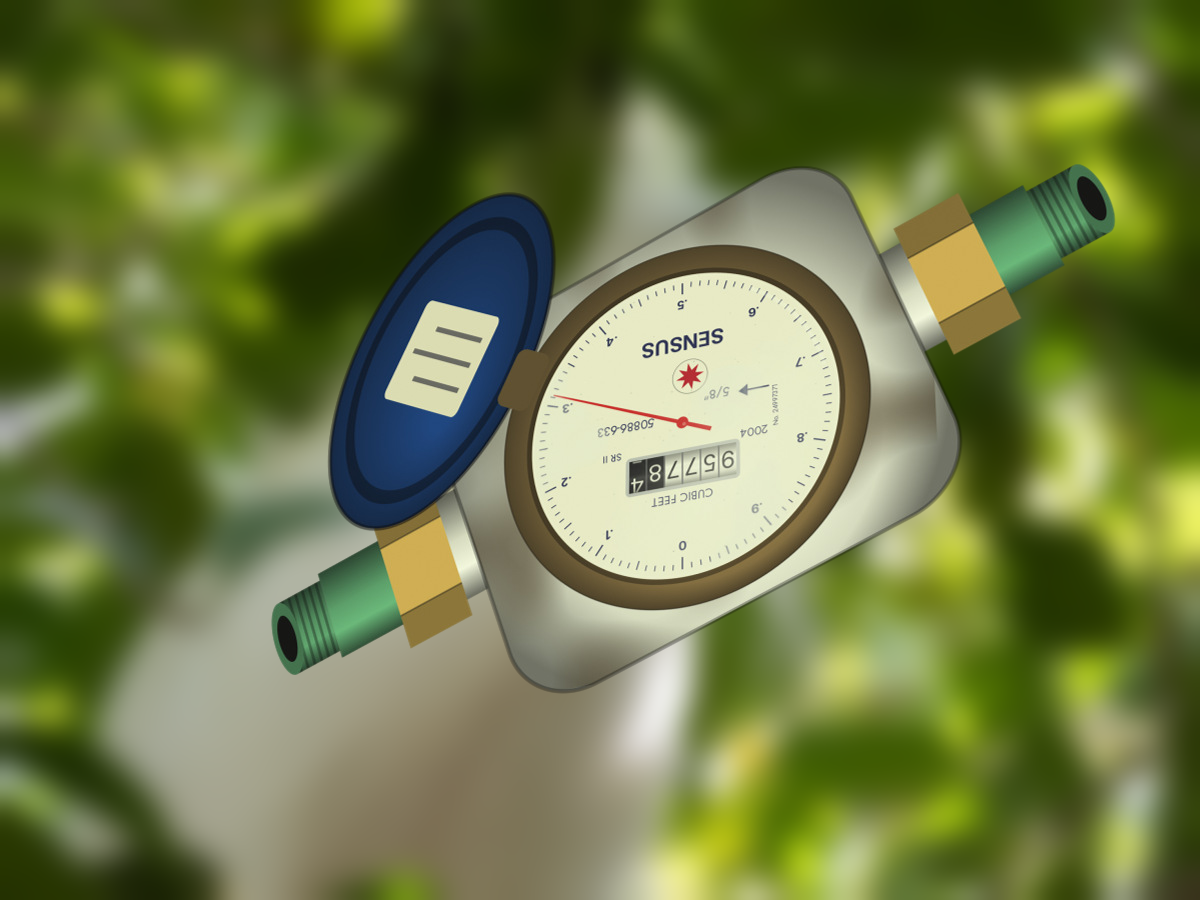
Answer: 957784.31 (ft³)
